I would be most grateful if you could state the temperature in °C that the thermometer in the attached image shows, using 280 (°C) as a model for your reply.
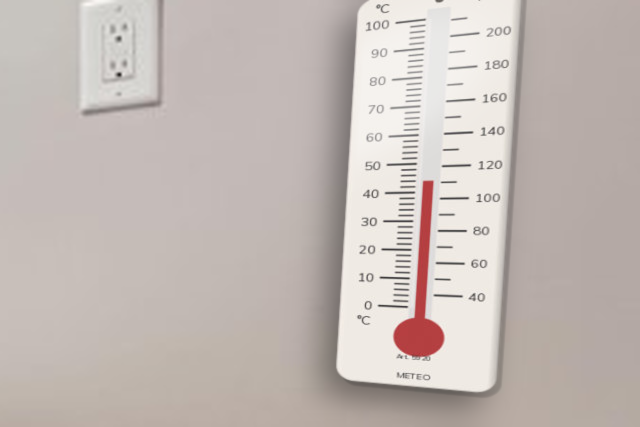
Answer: 44 (°C)
